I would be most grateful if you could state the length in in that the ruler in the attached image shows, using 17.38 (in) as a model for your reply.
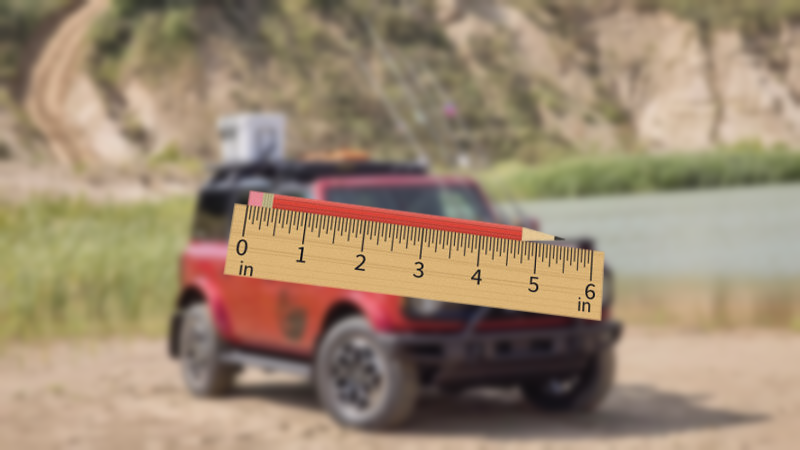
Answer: 5.5 (in)
